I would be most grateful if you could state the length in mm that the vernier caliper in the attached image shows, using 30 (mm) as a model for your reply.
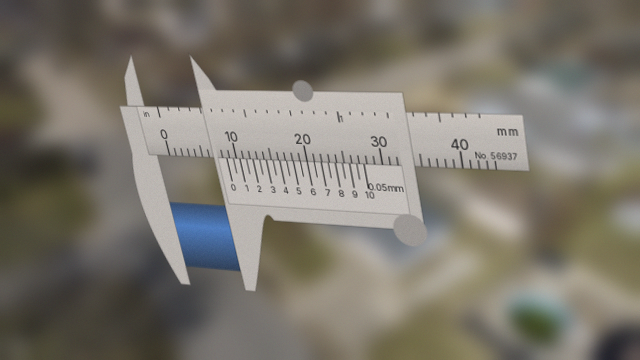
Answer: 8.6 (mm)
